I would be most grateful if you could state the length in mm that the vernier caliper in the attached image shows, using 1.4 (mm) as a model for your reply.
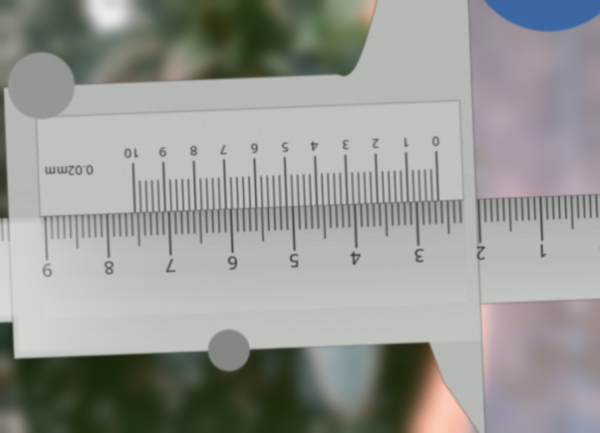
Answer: 26.5 (mm)
